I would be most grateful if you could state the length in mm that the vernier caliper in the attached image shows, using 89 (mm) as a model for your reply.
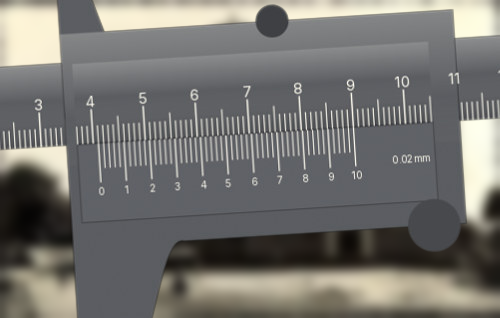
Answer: 41.0 (mm)
